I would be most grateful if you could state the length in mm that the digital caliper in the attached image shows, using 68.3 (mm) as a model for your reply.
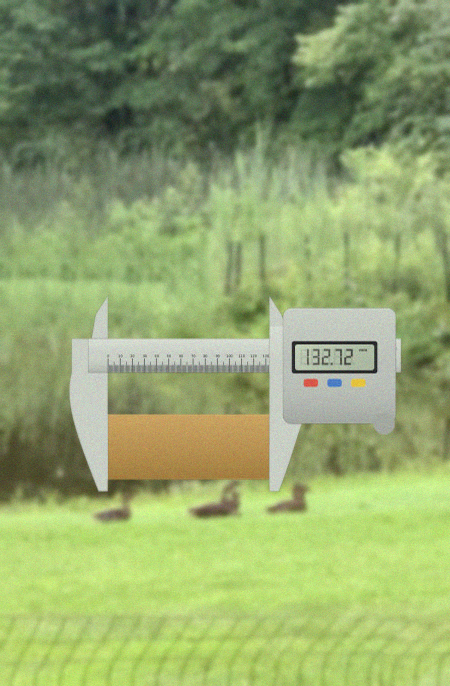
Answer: 132.72 (mm)
